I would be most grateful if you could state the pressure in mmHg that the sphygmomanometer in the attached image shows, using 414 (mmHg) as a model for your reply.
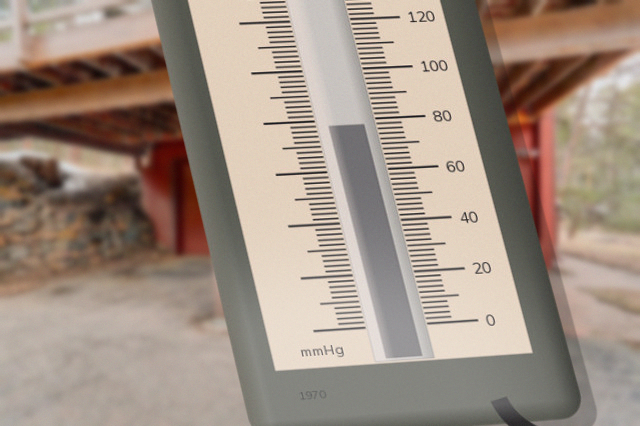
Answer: 78 (mmHg)
